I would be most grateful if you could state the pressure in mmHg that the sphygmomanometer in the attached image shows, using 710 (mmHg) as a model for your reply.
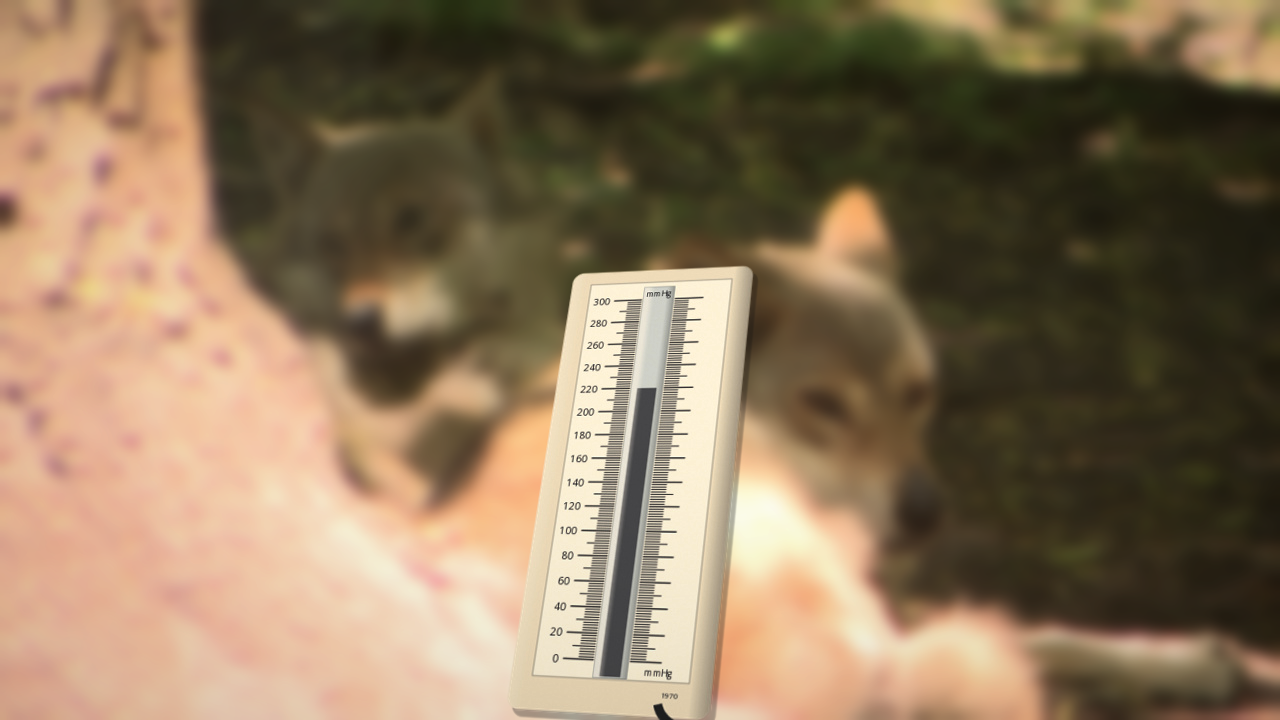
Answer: 220 (mmHg)
